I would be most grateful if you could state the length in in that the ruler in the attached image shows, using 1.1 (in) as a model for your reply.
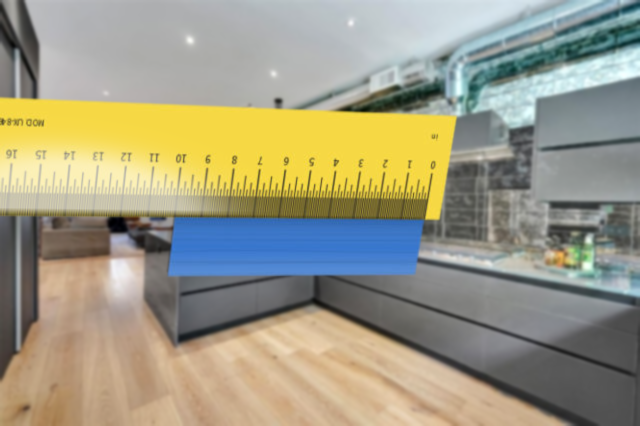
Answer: 10 (in)
